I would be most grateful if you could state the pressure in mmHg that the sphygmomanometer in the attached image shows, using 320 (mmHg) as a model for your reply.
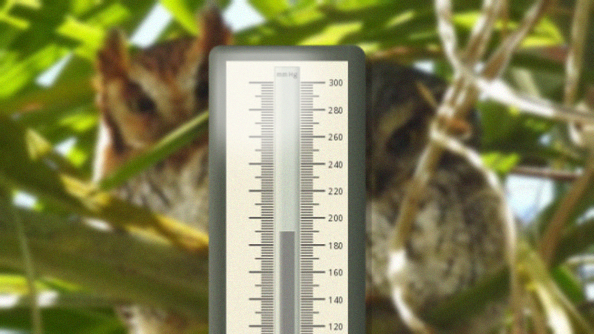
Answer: 190 (mmHg)
